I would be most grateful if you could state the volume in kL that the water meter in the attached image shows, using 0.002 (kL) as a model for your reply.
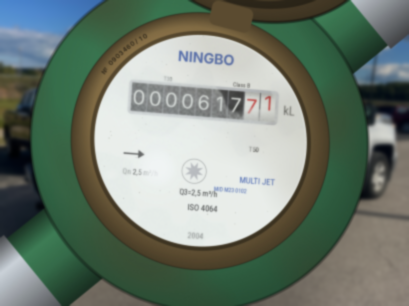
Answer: 617.71 (kL)
